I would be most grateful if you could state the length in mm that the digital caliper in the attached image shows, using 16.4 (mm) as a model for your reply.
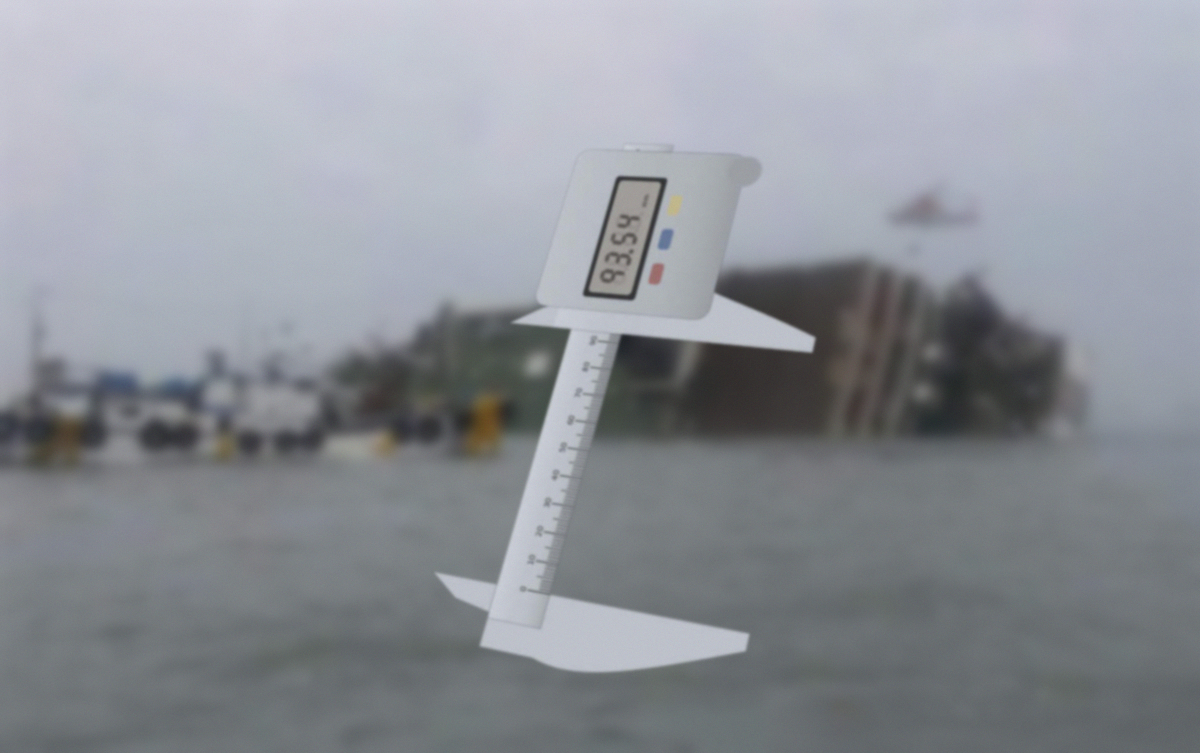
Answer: 93.54 (mm)
